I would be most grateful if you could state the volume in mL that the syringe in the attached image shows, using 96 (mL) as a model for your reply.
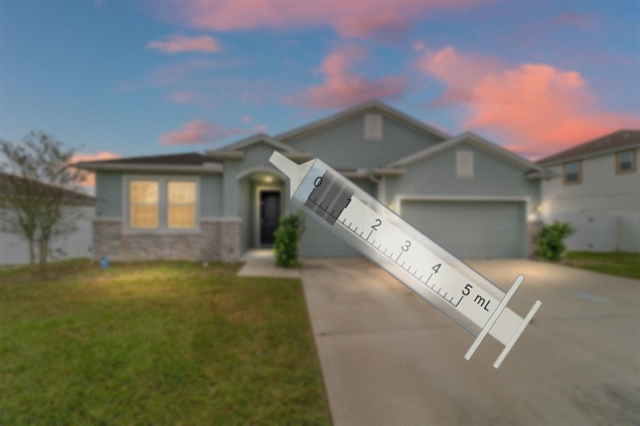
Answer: 0 (mL)
